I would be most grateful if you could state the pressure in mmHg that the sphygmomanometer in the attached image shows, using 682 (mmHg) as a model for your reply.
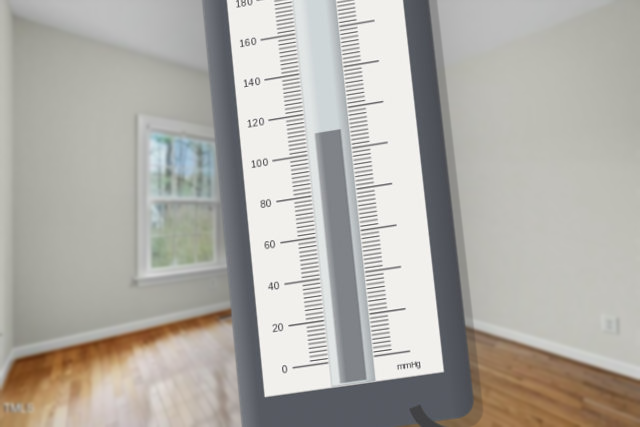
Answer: 110 (mmHg)
